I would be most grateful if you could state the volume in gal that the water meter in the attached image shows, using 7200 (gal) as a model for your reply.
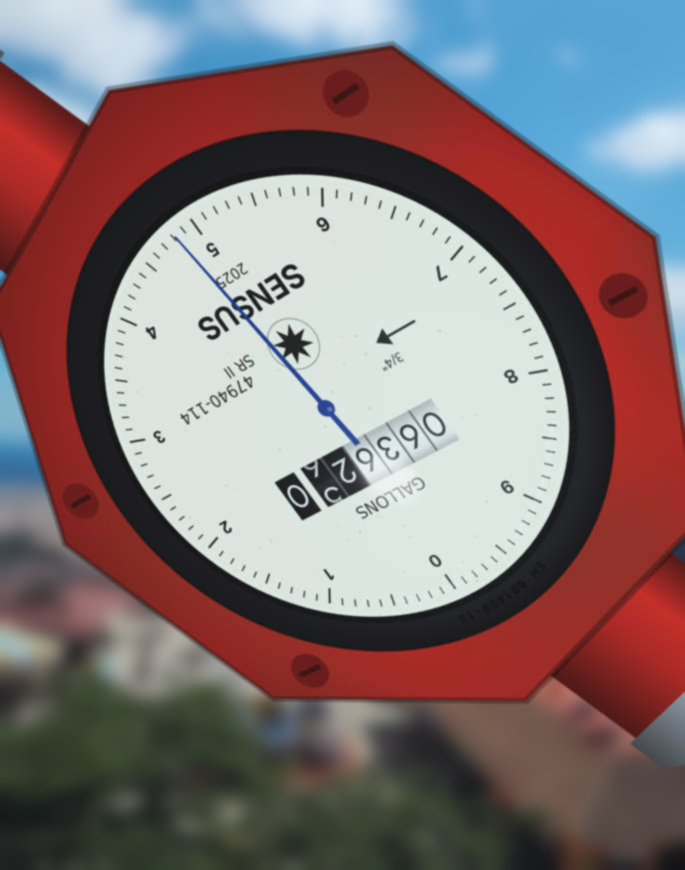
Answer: 636254.8 (gal)
